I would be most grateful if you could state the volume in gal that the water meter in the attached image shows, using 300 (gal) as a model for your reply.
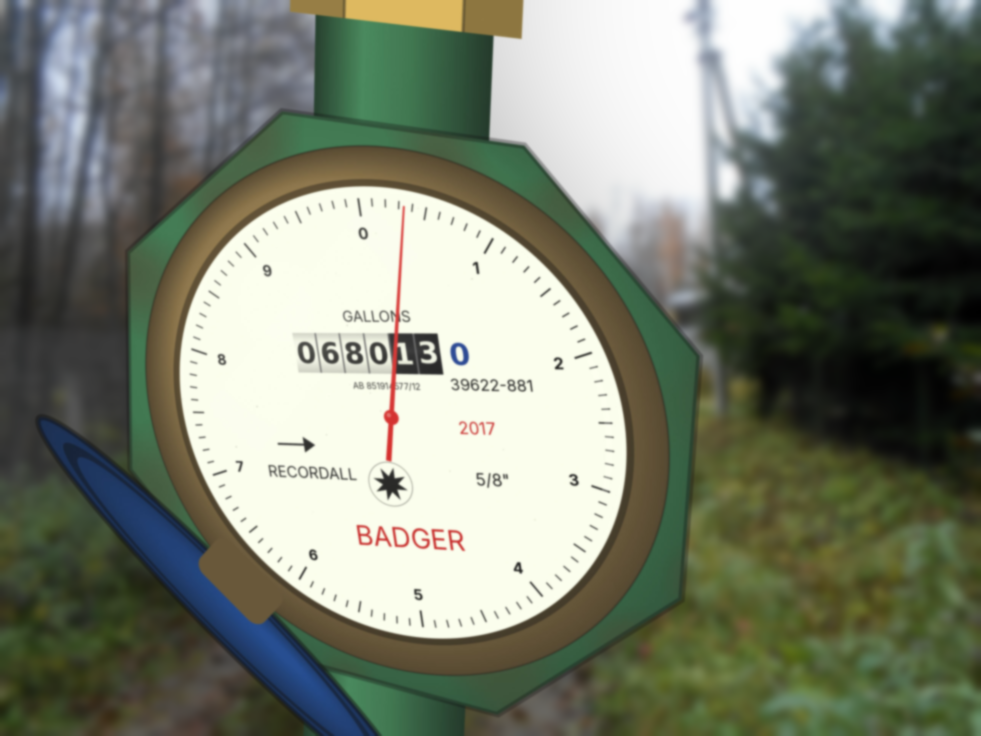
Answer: 680130.3 (gal)
